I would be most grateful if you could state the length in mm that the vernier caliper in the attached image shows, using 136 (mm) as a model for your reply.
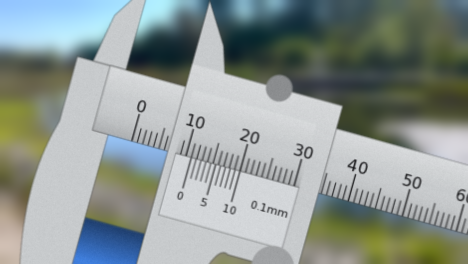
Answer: 11.0 (mm)
